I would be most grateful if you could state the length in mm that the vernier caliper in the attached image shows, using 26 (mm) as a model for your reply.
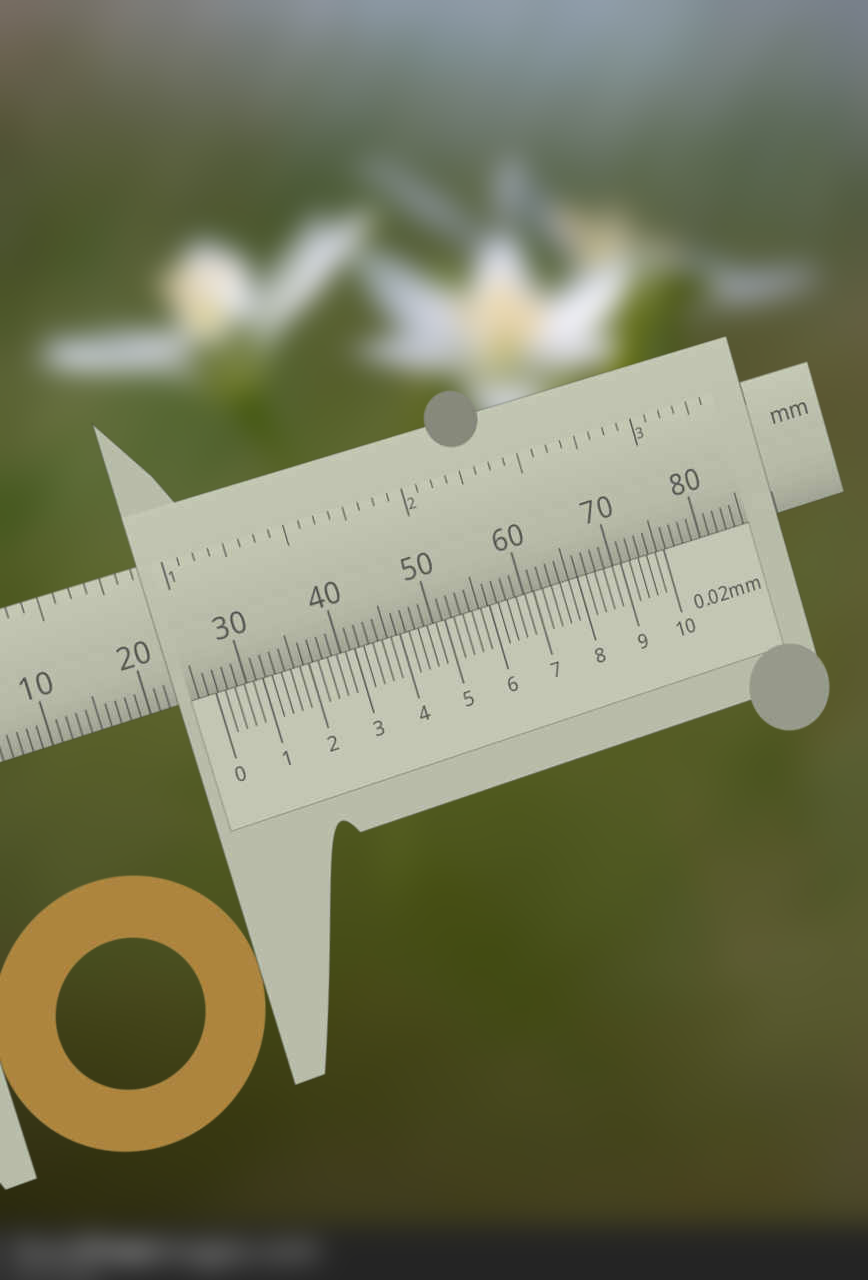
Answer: 26.8 (mm)
